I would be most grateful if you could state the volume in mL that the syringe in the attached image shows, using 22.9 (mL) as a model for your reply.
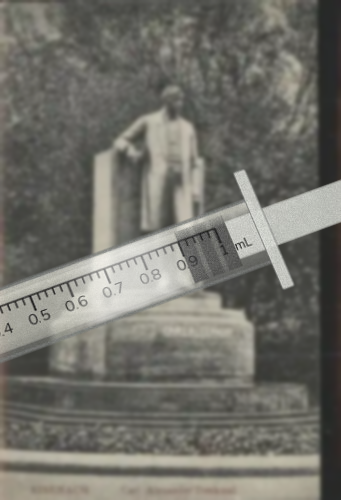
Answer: 0.9 (mL)
